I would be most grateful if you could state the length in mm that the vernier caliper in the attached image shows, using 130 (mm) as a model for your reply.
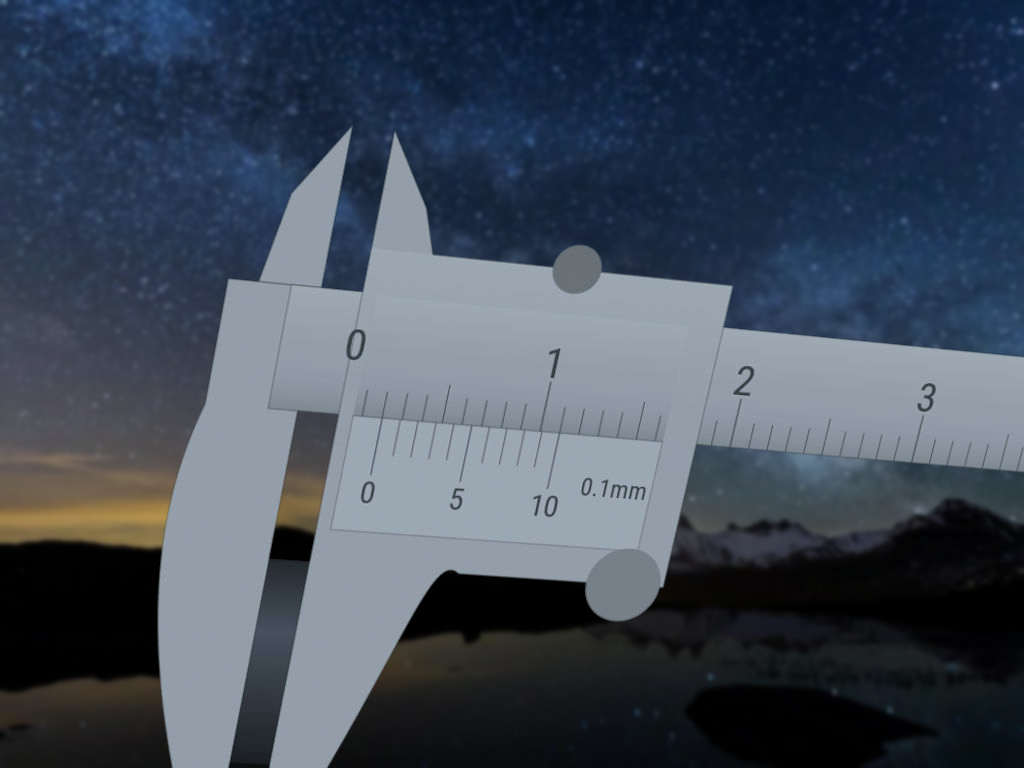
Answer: 2.0 (mm)
